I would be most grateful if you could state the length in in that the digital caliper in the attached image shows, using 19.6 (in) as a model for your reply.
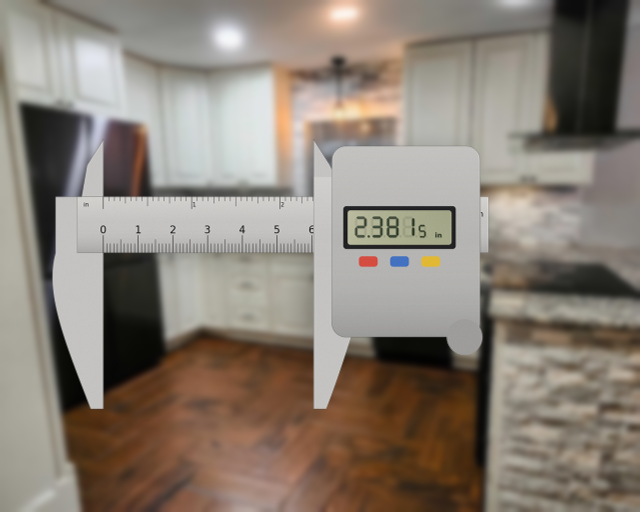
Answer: 2.3815 (in)
